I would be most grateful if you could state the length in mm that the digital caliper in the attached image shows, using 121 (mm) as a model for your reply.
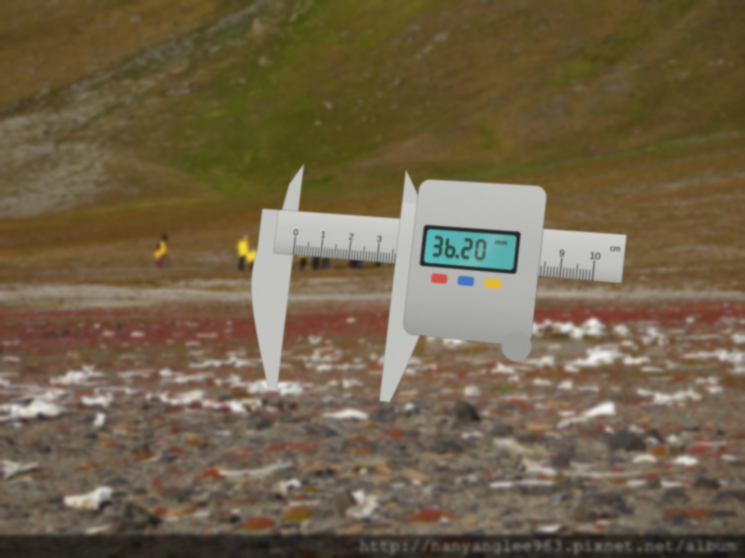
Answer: 36.20 (mm)
